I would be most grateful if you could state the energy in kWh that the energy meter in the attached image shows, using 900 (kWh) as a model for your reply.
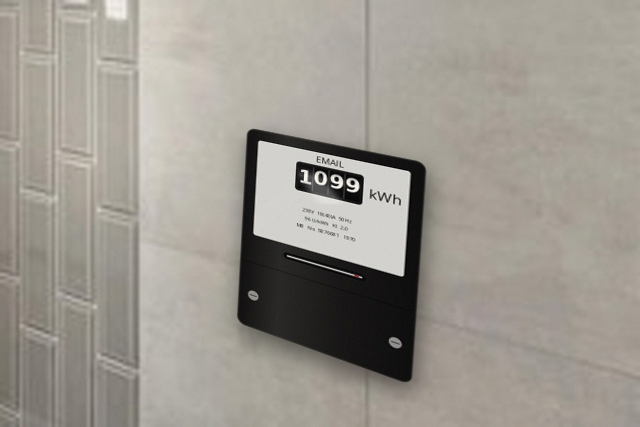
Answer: 1099 (kWh)
